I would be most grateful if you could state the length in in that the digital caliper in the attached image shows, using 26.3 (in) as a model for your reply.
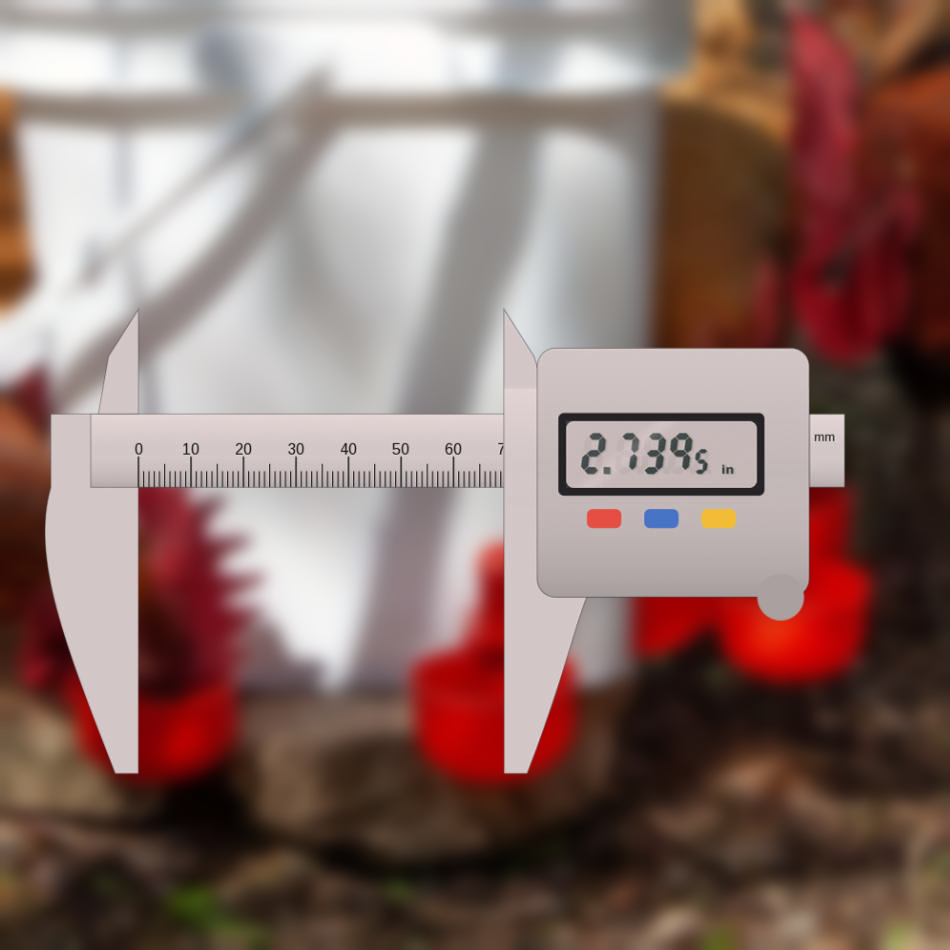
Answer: 2.7395 (in)
